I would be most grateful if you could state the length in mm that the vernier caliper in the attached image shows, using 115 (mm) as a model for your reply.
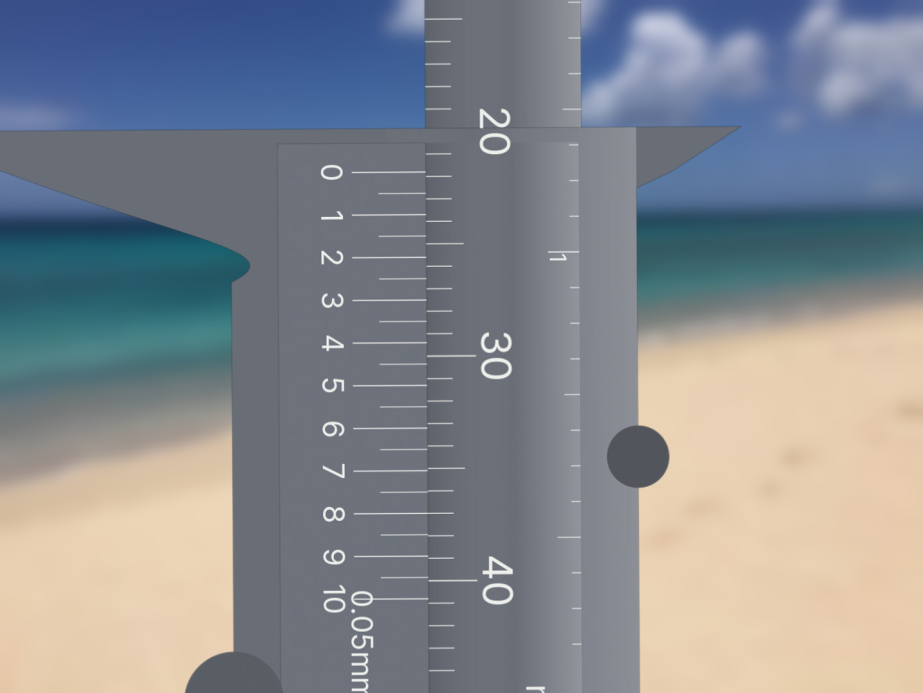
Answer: 21.80 (mm)
